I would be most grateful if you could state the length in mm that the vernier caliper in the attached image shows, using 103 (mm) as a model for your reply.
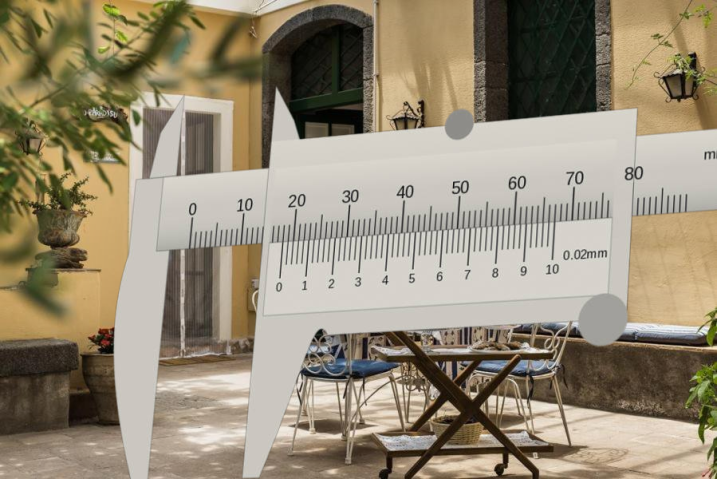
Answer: 18.0 (mm)
